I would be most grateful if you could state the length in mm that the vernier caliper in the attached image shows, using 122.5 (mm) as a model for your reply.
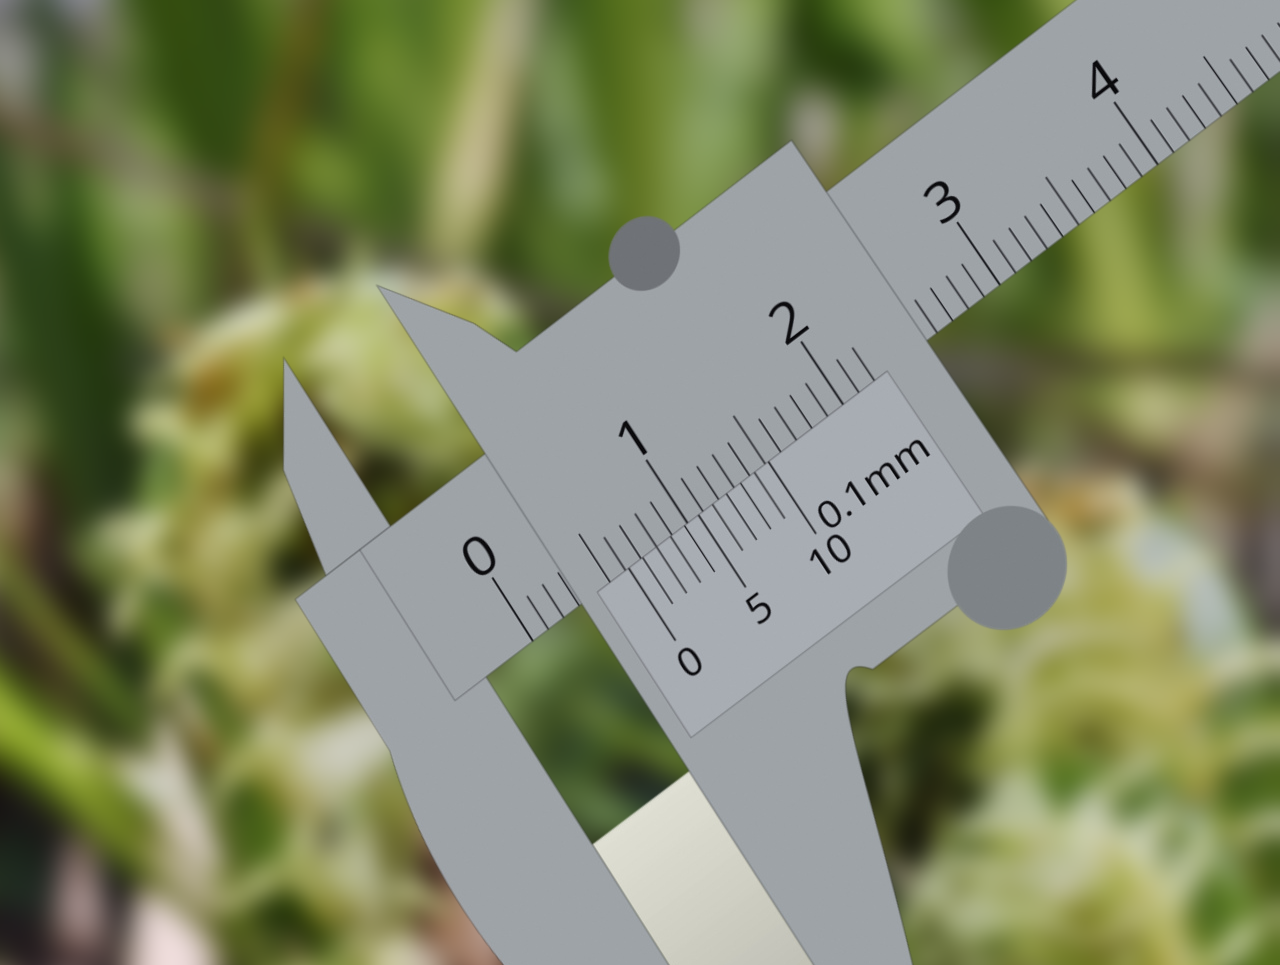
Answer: 6.2 (mm)
